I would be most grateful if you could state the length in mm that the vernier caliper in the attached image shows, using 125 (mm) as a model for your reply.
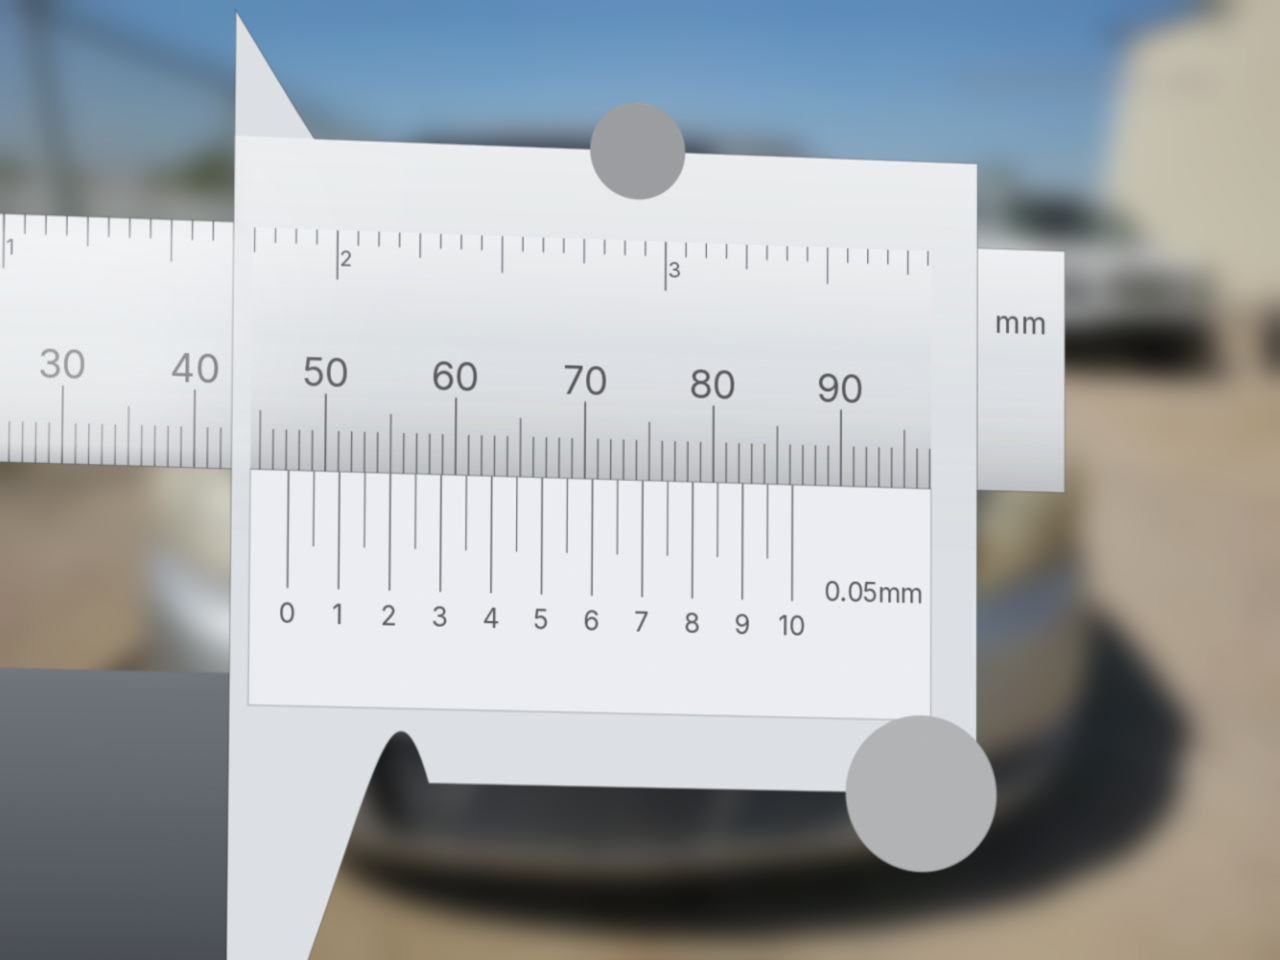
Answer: 47.2 (mm)
